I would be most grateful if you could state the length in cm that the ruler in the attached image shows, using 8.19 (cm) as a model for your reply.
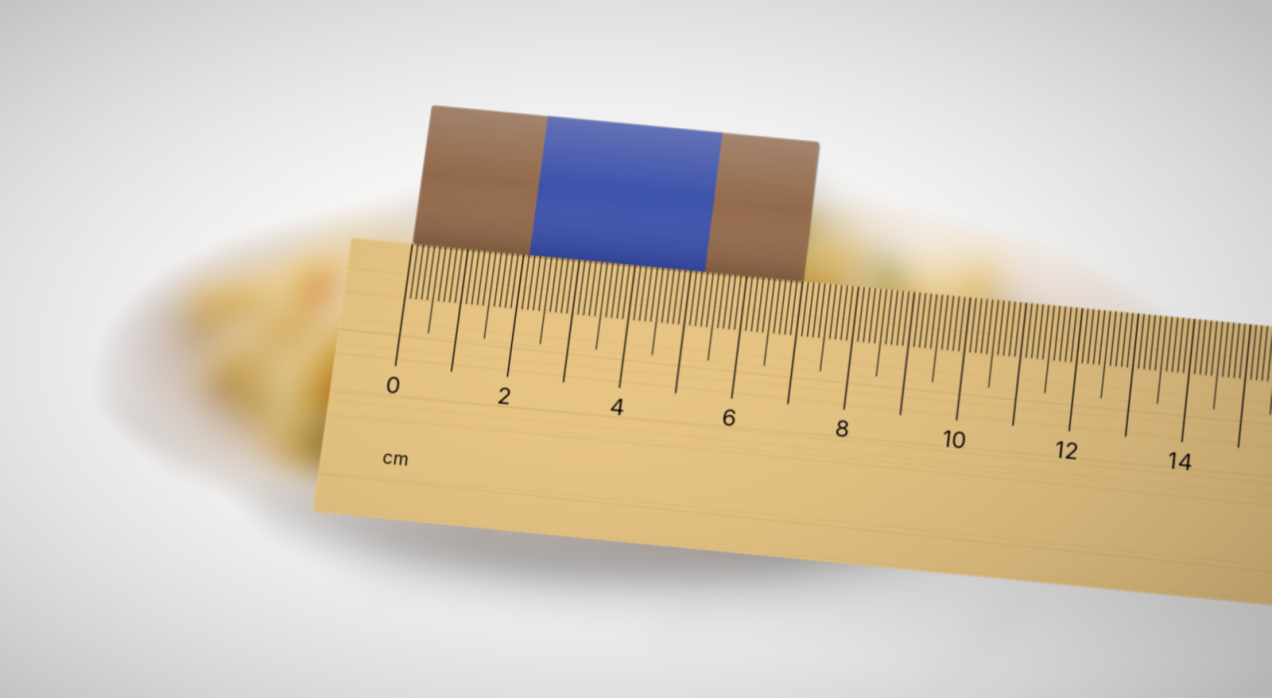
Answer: 7 (cm)
